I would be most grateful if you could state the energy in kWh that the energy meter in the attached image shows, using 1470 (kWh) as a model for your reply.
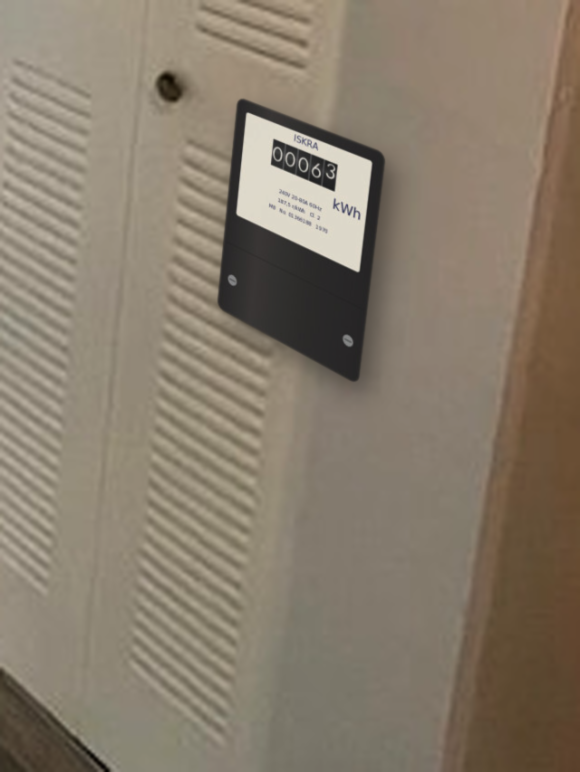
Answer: 63 (kWh)
